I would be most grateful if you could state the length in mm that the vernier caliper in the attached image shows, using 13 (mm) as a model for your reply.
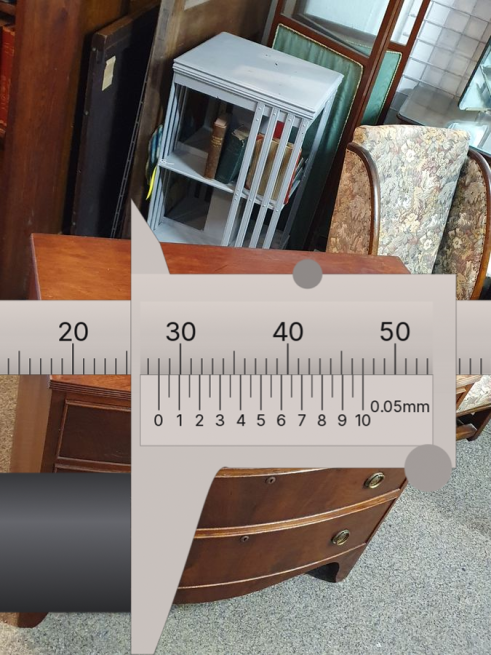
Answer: 28.0 (mm)
